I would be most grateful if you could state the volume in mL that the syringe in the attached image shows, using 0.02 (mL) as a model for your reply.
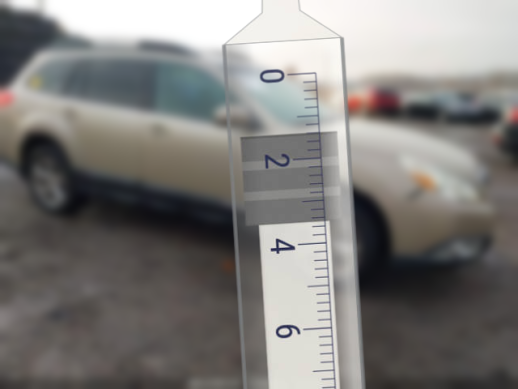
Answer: 1.4 (mL)
